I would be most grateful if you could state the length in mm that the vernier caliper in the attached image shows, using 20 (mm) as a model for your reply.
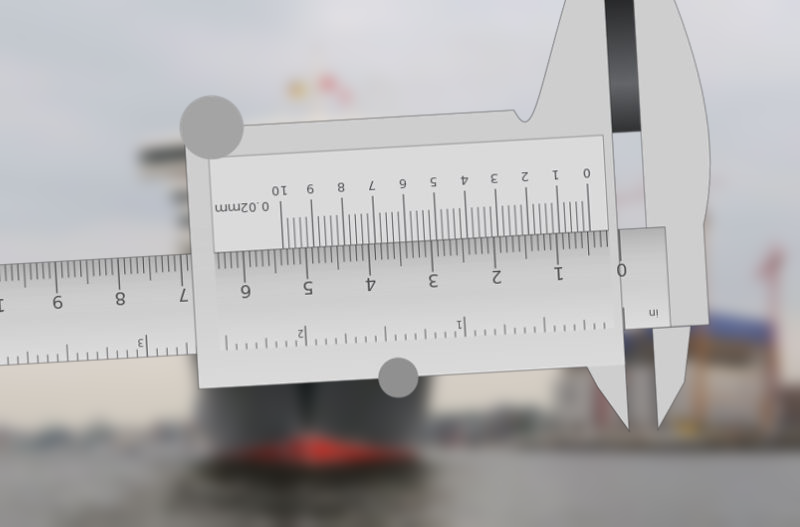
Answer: 4.6 (mm)
